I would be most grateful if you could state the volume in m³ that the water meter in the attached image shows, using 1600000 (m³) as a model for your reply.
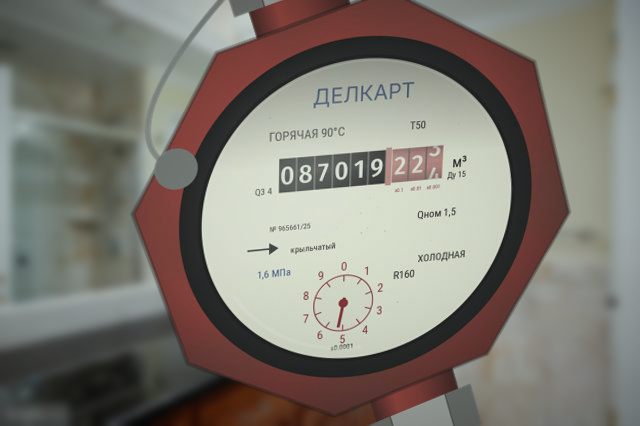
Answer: 87019.2235 (m³)
